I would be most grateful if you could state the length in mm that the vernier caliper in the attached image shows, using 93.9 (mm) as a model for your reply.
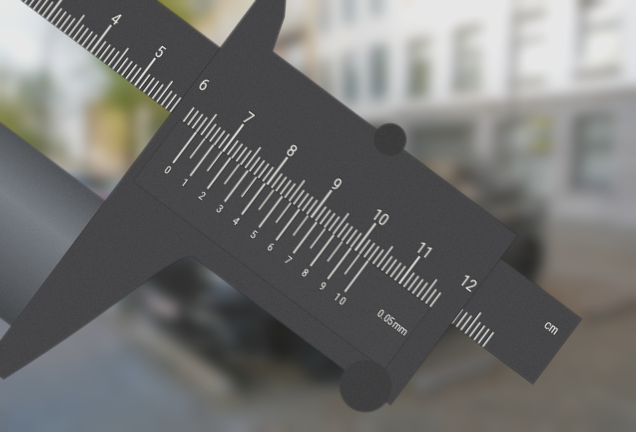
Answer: 64.0 (mm)
